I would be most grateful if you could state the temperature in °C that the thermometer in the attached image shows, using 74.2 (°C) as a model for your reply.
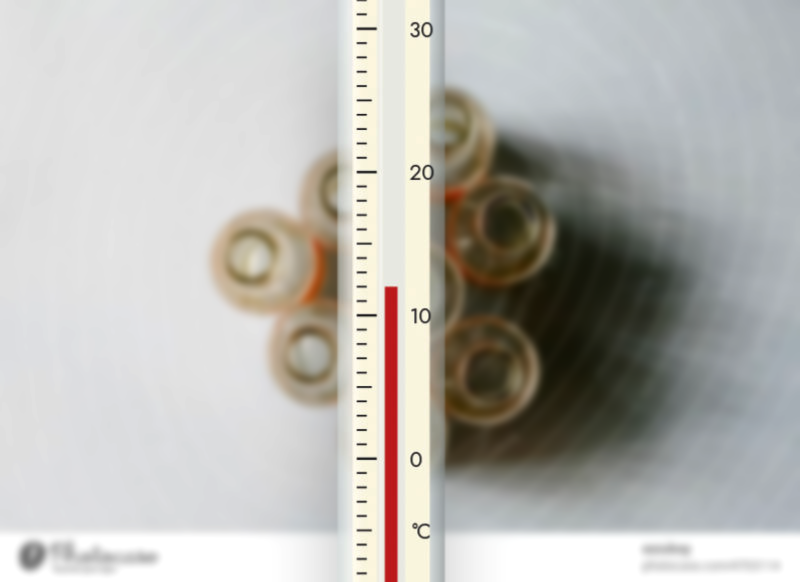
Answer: 12 (°C)
